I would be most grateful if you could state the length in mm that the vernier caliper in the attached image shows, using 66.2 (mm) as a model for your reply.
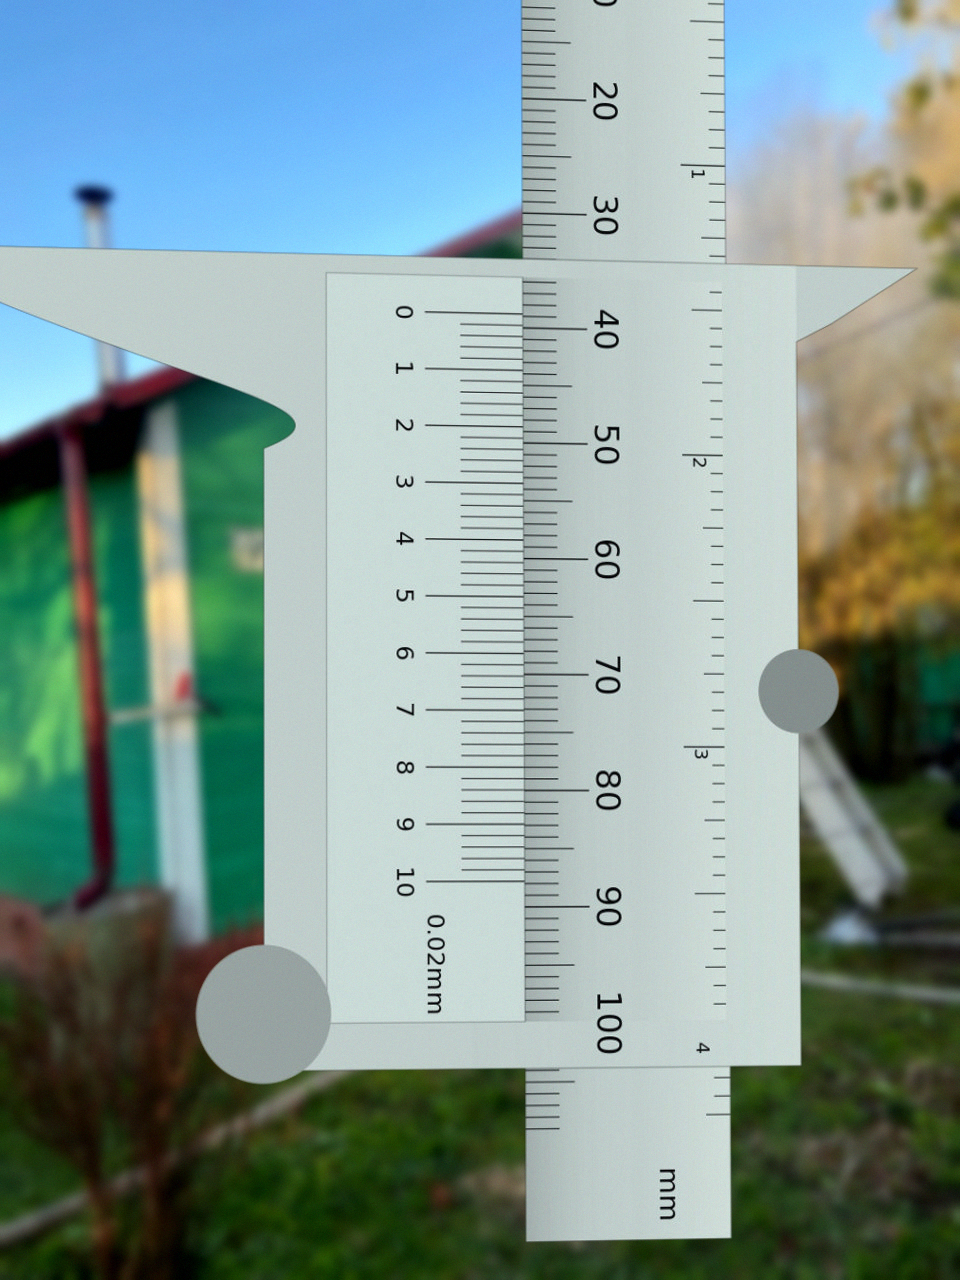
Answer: 38.8 (mm)
